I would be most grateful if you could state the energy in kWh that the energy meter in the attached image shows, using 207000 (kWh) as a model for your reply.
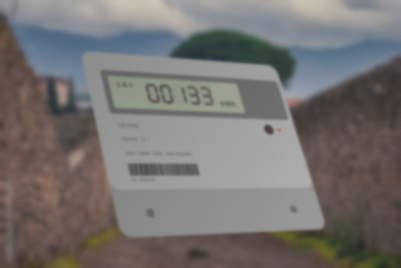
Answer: 133 (kWh)
